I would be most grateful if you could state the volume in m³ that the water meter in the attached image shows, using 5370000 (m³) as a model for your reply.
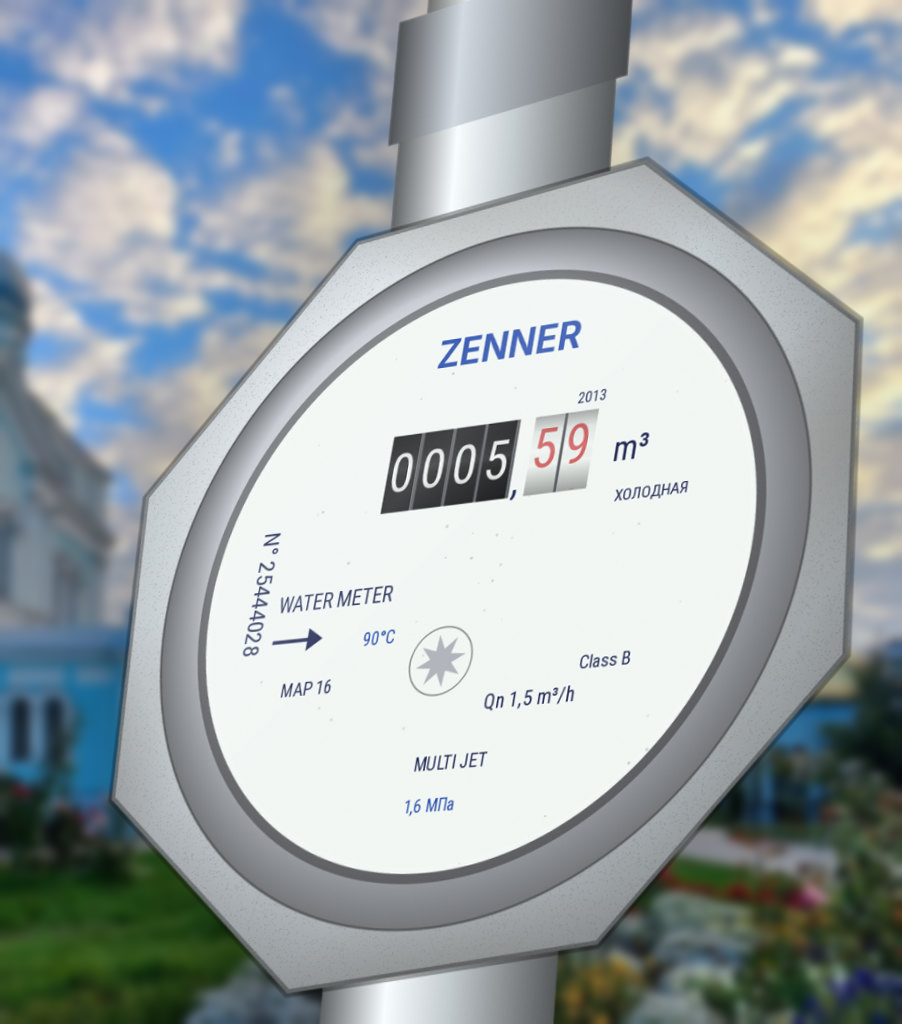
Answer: 5.59 (m³)
